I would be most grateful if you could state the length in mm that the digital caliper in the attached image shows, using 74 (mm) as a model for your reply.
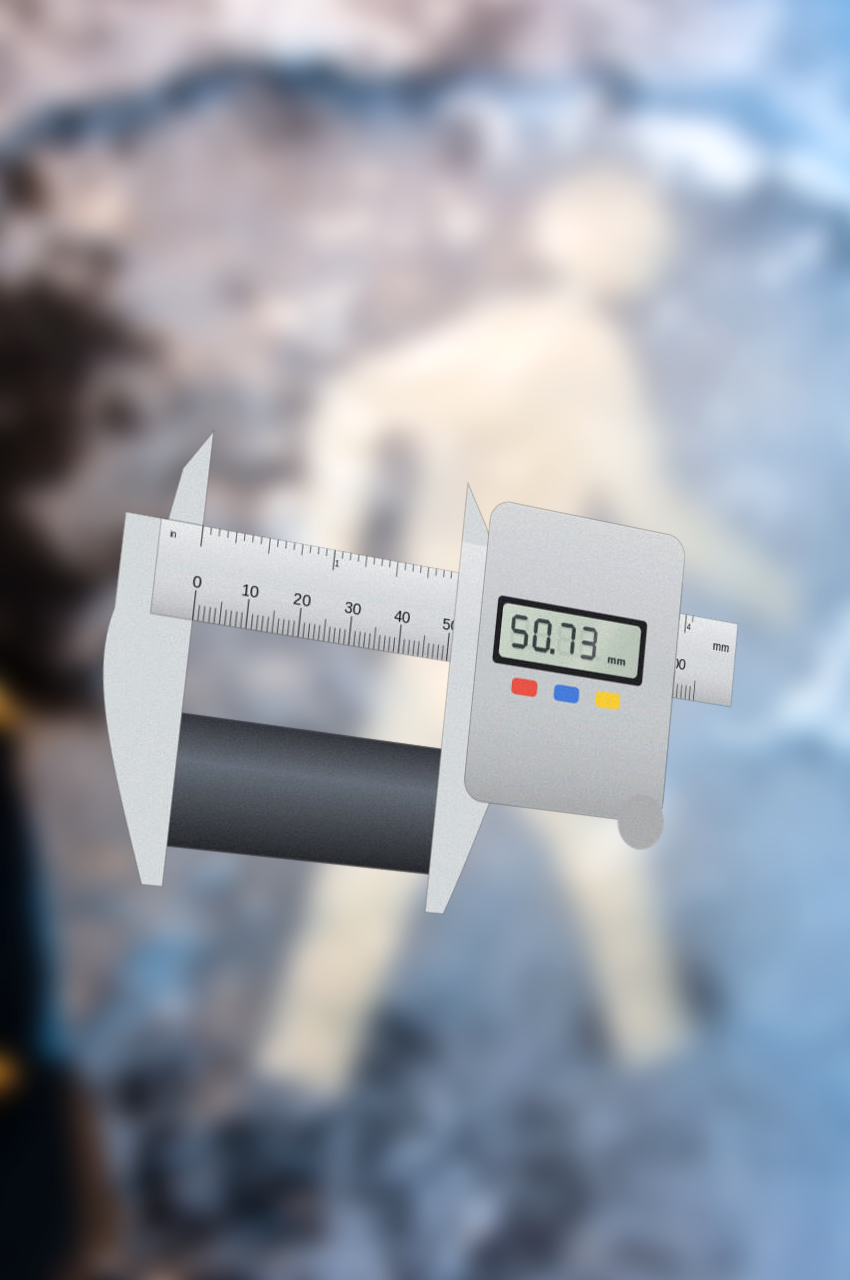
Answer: 50.73 (mm)
